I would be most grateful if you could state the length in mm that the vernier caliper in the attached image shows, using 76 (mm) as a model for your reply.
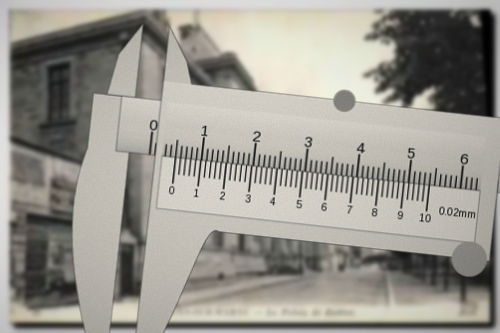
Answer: 5.0 (mm)
